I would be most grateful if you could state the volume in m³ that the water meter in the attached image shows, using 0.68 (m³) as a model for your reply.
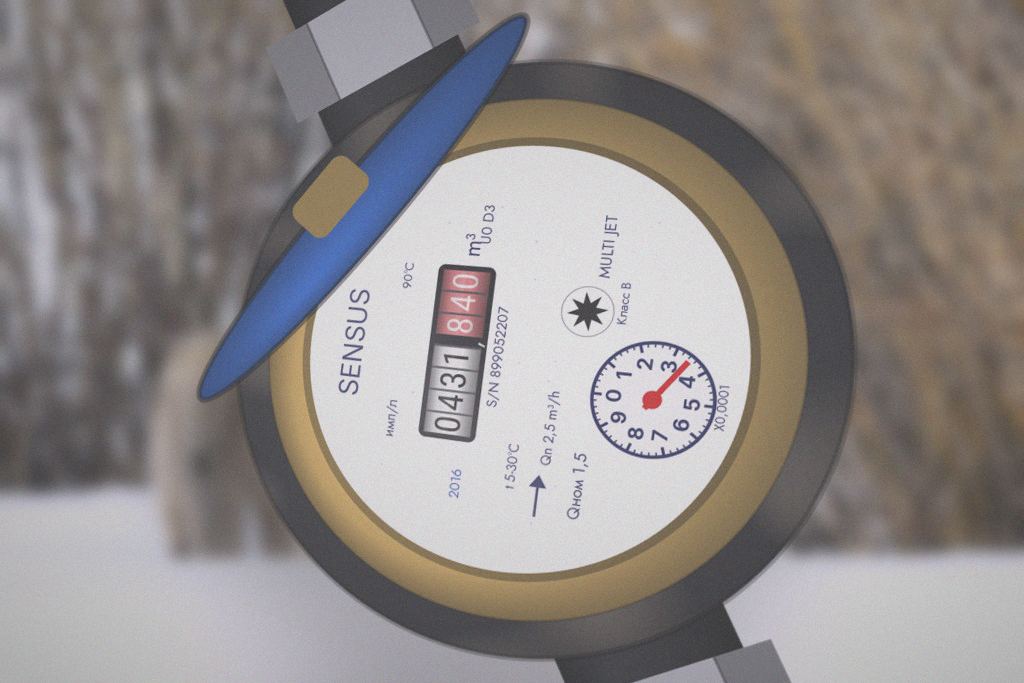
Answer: 431.8403 (m³)
